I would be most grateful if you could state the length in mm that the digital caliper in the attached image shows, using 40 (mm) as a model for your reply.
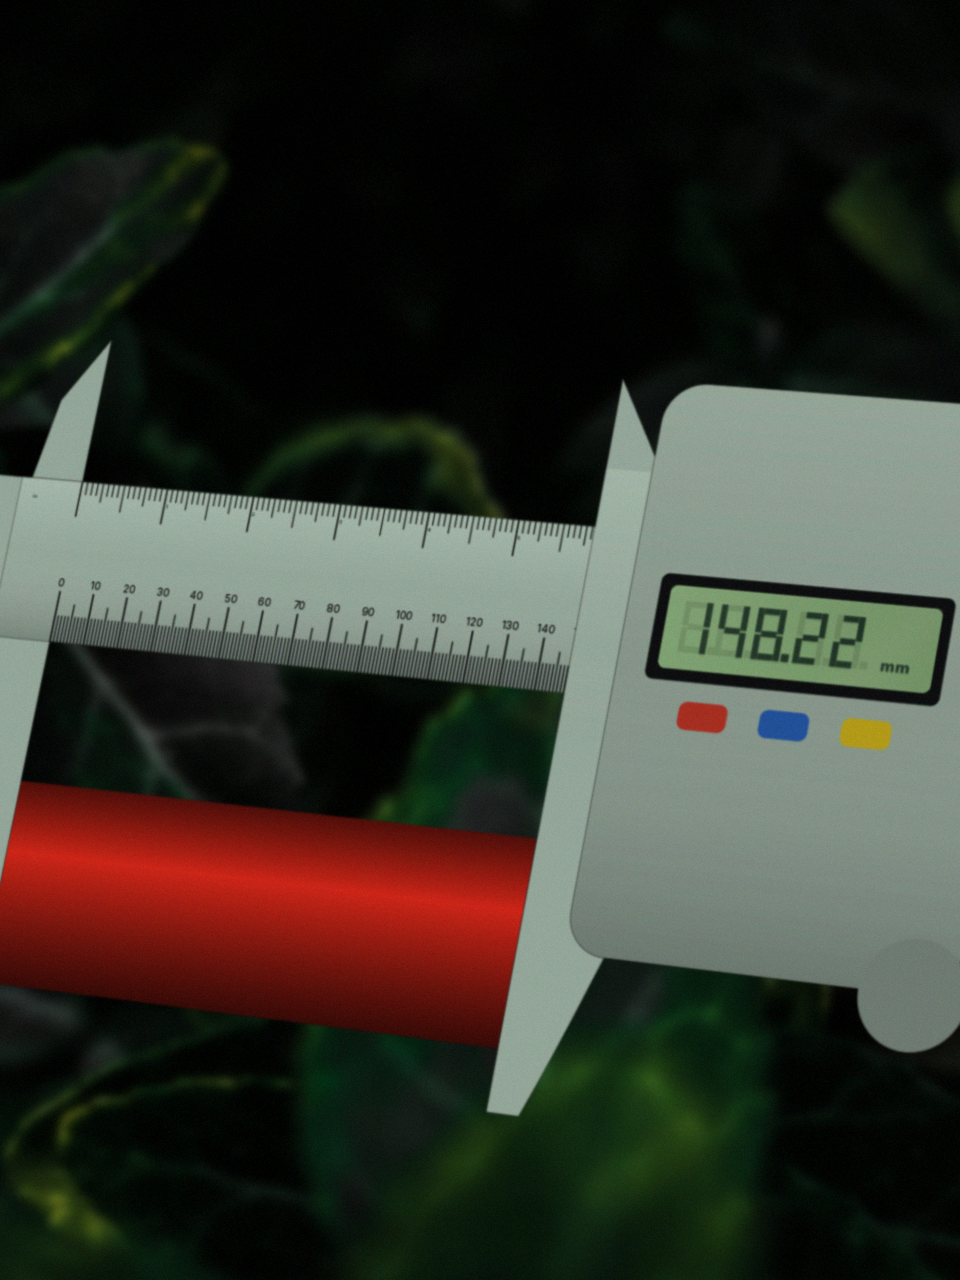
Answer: 148.22 (mm)
